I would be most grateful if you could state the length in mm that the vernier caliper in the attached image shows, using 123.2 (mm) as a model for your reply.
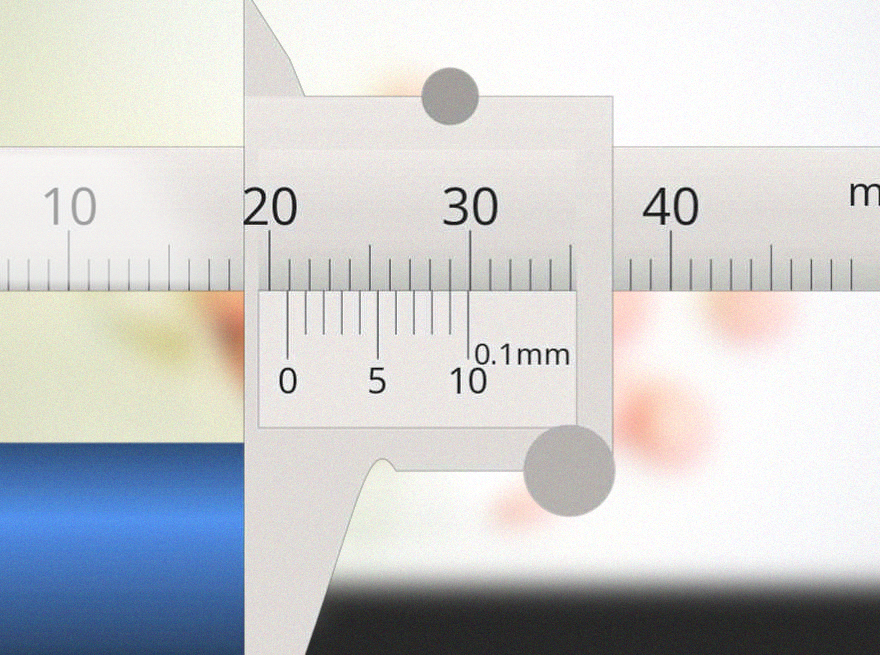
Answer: 20.9 (mm)
